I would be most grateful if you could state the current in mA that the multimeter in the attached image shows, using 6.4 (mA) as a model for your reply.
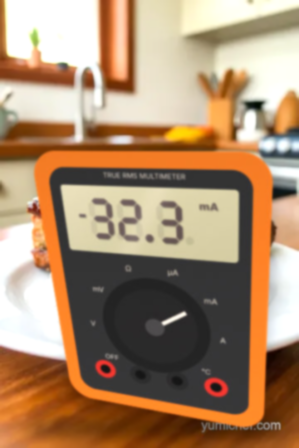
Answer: -32.3 (mA)
